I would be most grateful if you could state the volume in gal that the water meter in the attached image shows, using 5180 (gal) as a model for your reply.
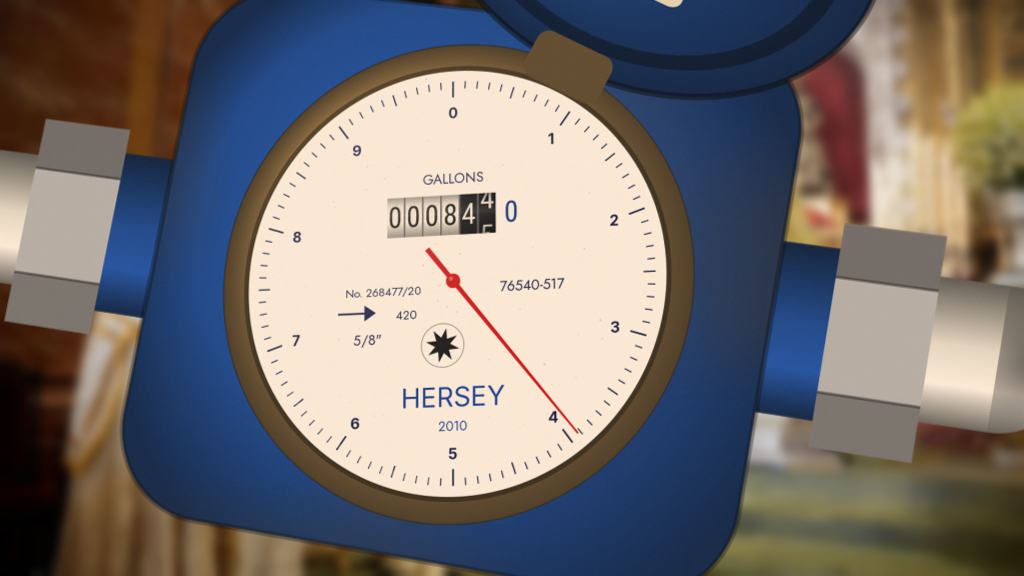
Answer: 8443.9 (gal)
